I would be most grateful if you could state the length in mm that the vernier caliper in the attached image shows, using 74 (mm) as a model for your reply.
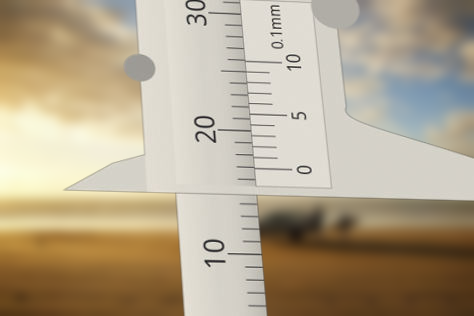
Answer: 16.9 (mm)
